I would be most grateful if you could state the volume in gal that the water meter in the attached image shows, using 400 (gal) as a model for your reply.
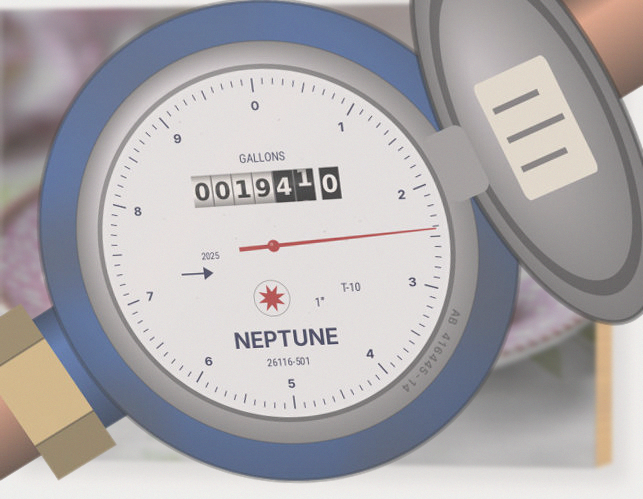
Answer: 19412.4 (gal)
